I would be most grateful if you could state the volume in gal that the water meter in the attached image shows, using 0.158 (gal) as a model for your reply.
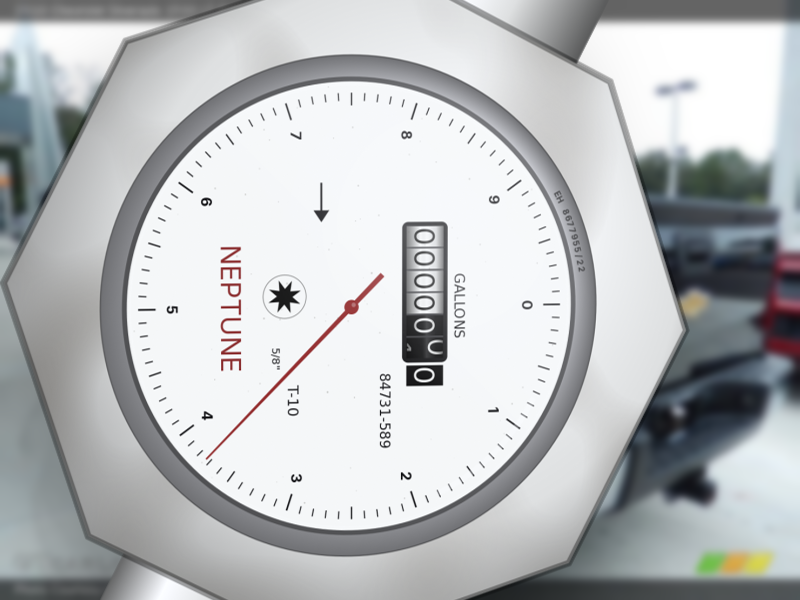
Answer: 3.7 (gal)
